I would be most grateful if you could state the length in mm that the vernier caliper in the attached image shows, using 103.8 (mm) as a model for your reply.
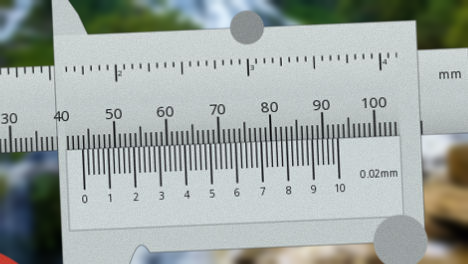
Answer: 43.8 (mm)
